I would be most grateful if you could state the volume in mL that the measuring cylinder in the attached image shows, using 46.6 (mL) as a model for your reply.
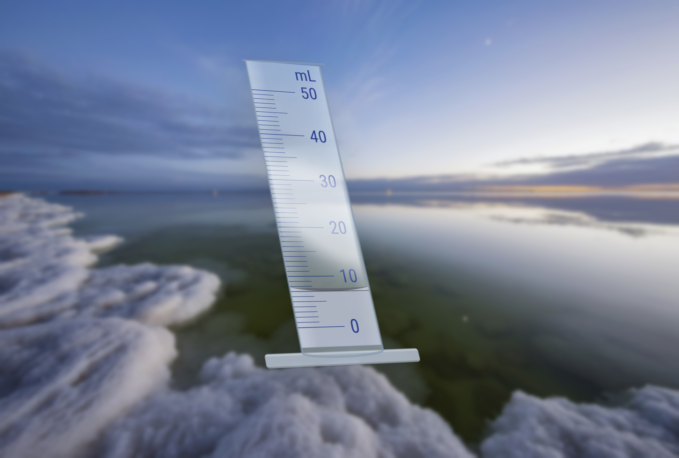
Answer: 7 (mL)
